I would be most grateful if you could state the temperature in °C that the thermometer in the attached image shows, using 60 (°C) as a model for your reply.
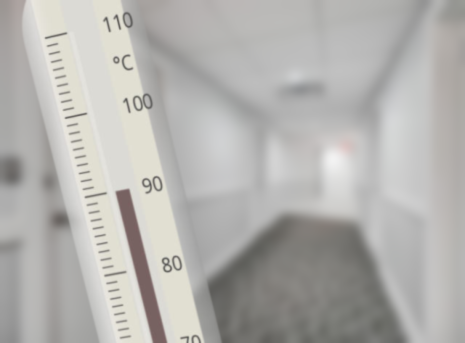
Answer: 90 (°C)
